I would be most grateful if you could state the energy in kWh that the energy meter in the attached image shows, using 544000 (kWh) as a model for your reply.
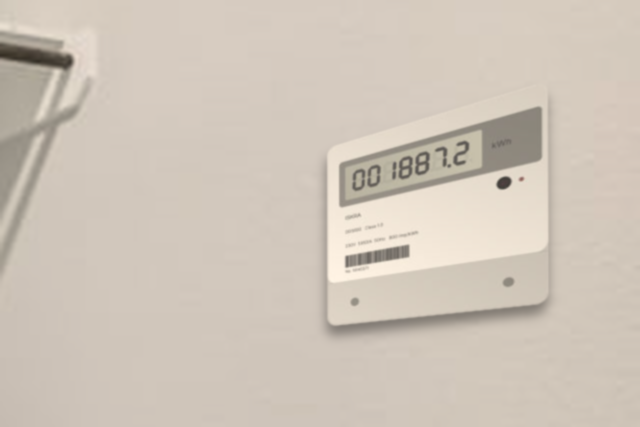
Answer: 1887.2 (kWh)
